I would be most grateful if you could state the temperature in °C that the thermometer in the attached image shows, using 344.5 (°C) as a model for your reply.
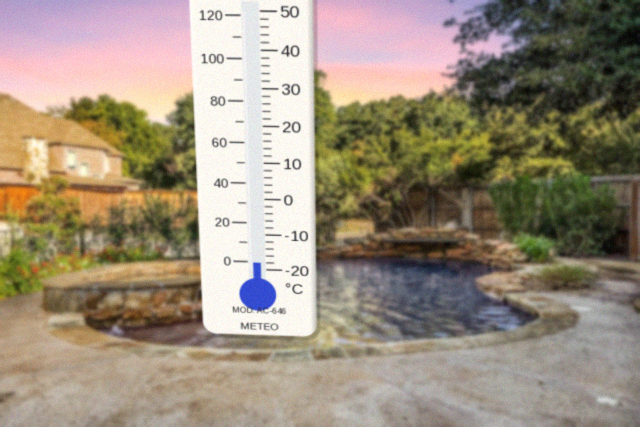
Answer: -18 (°C)
